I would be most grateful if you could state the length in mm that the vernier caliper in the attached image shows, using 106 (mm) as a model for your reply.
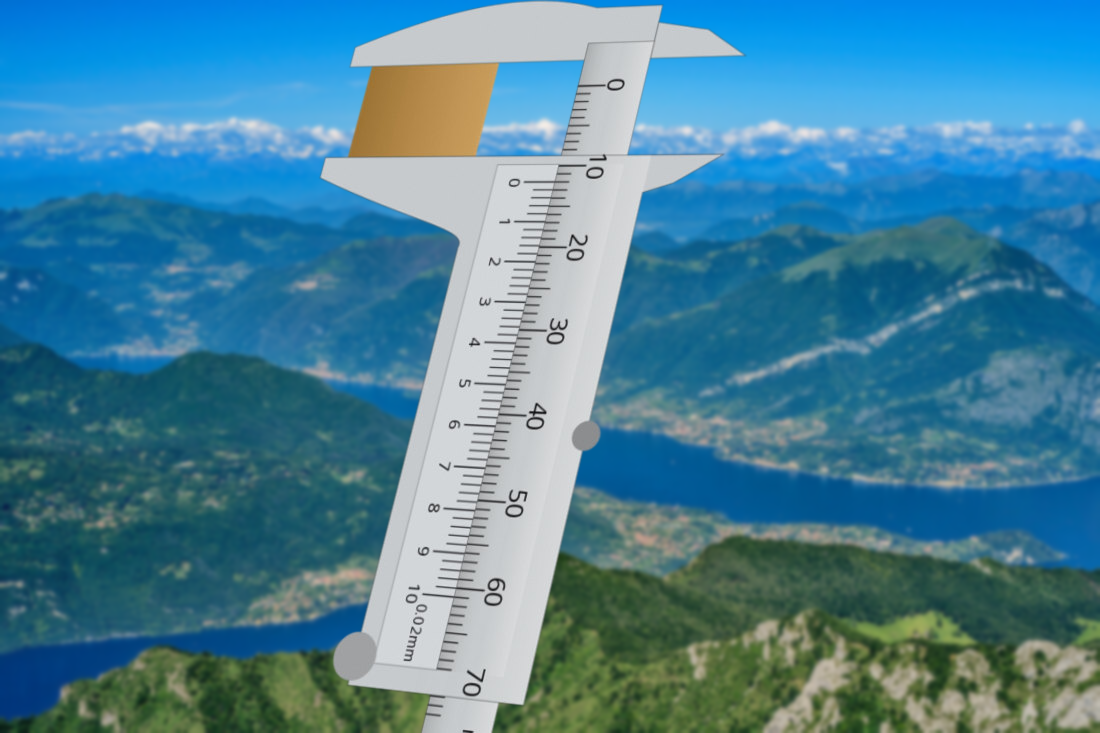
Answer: 12.0 (mm)
